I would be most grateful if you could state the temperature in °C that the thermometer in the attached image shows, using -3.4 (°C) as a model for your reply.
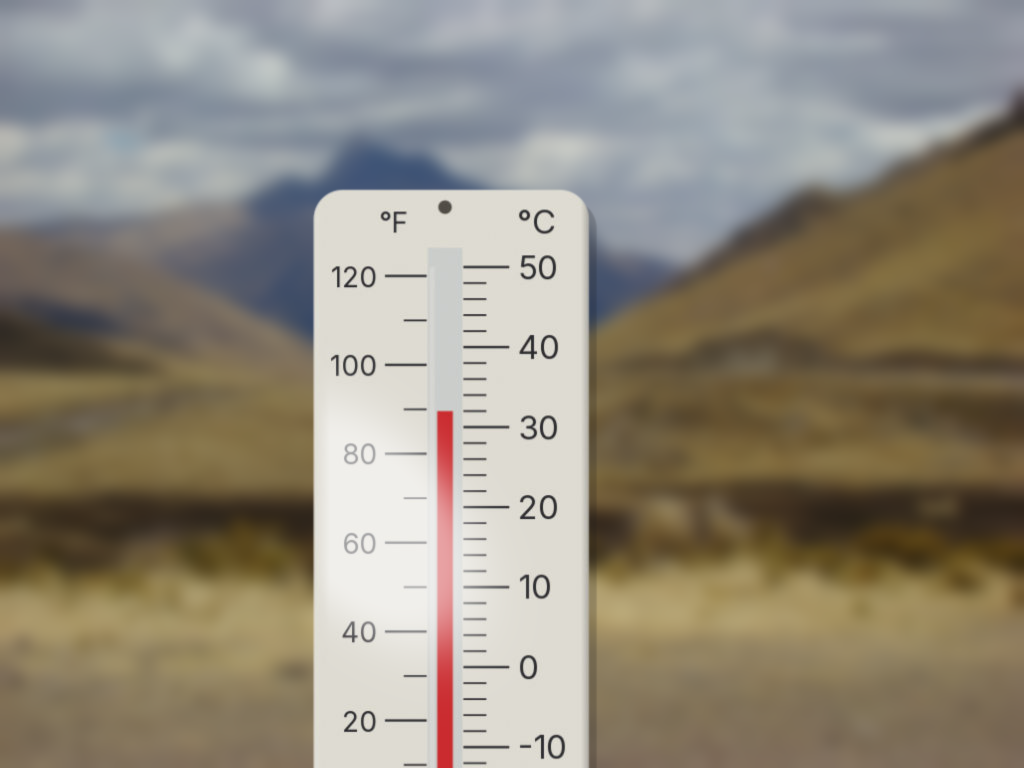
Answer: 32 (°C)
